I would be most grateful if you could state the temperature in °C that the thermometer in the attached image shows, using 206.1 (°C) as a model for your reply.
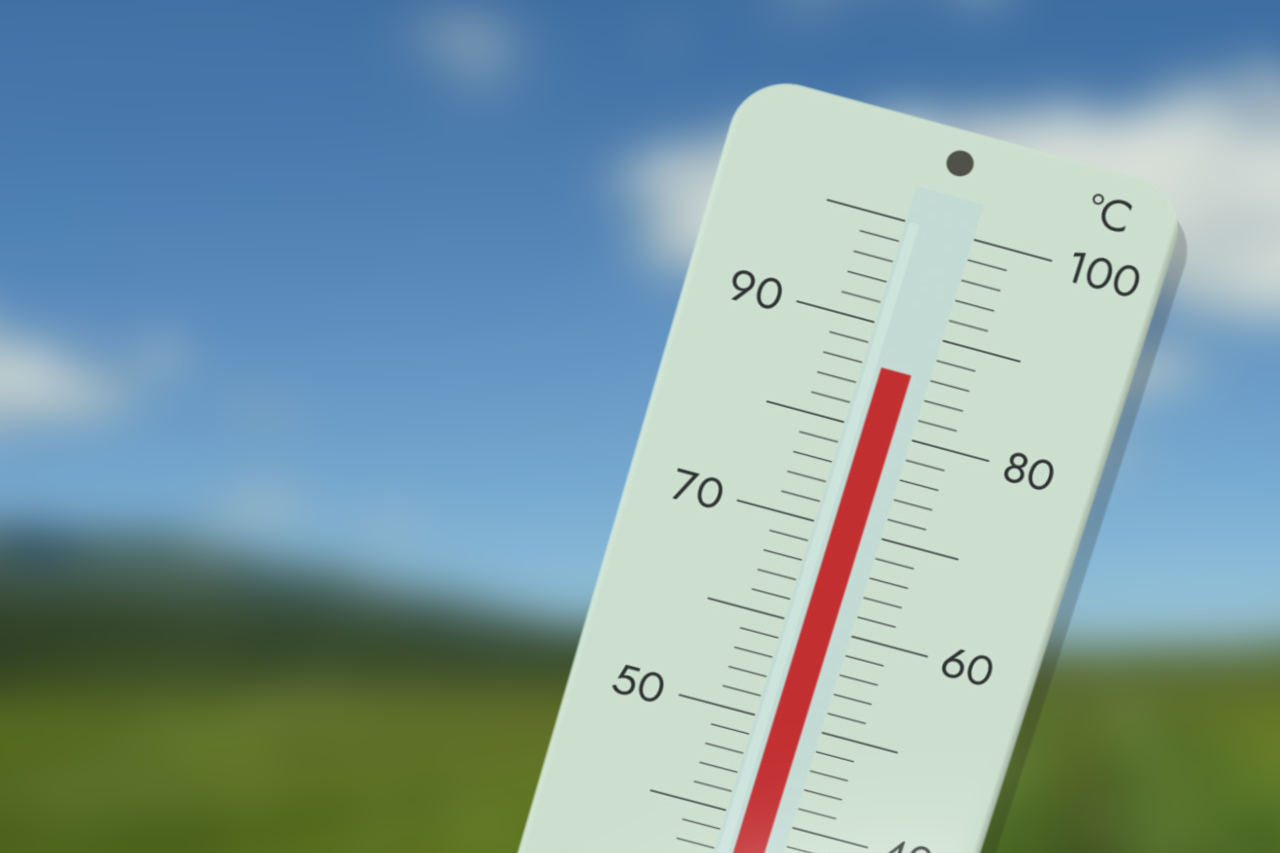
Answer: 86 (°C)
